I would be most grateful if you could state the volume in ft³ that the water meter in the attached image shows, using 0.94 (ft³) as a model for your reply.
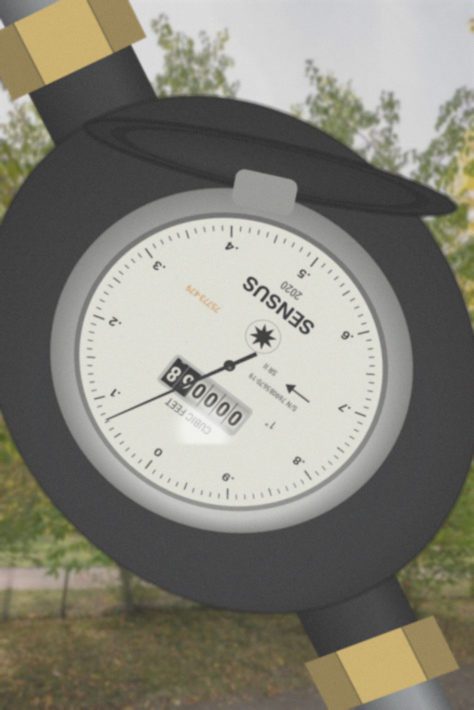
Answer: 68.07 (ft³)
